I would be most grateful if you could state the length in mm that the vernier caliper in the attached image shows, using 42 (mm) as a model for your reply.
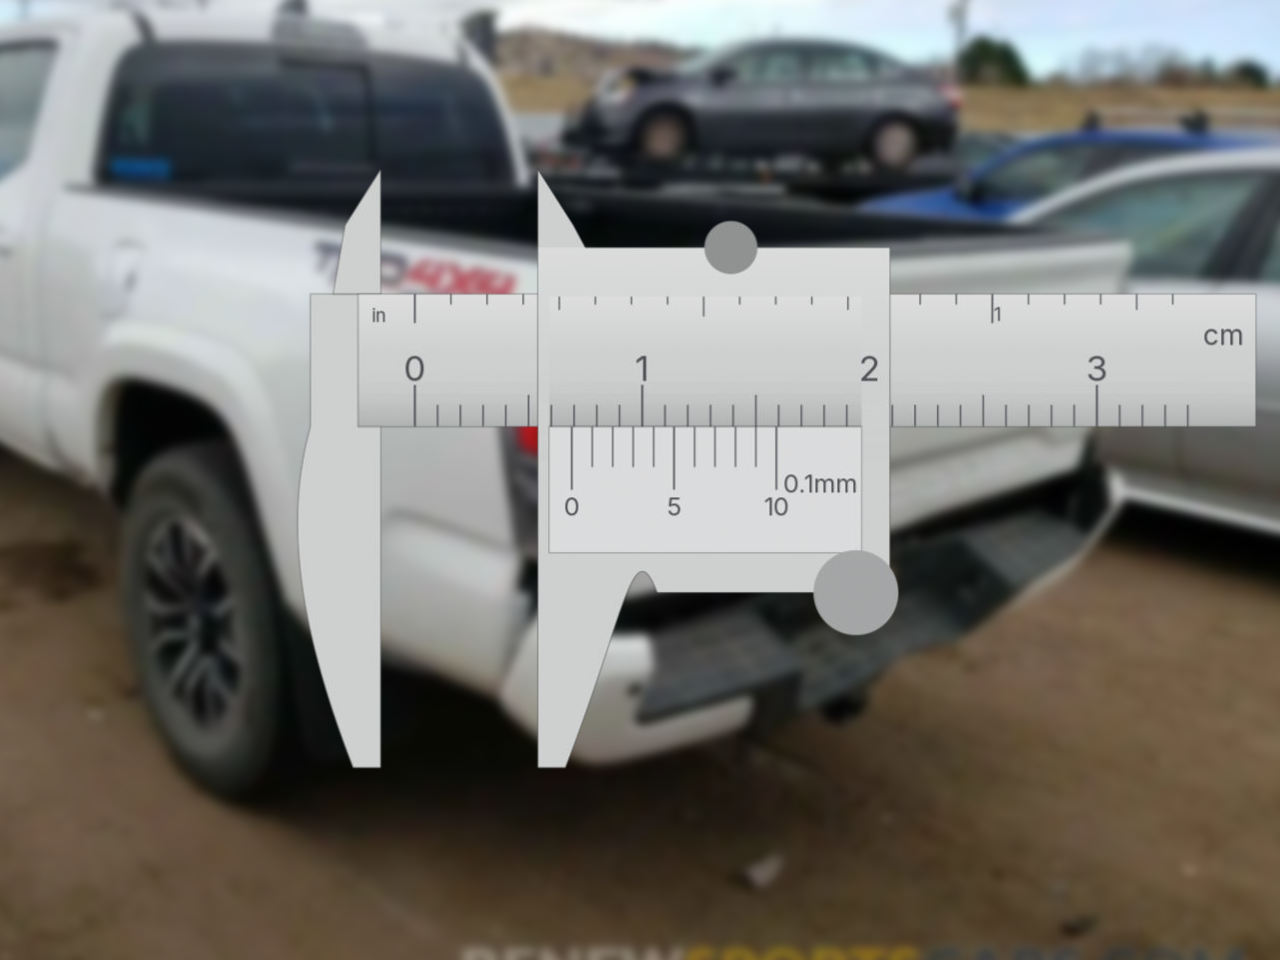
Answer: 6.9 (mm)
